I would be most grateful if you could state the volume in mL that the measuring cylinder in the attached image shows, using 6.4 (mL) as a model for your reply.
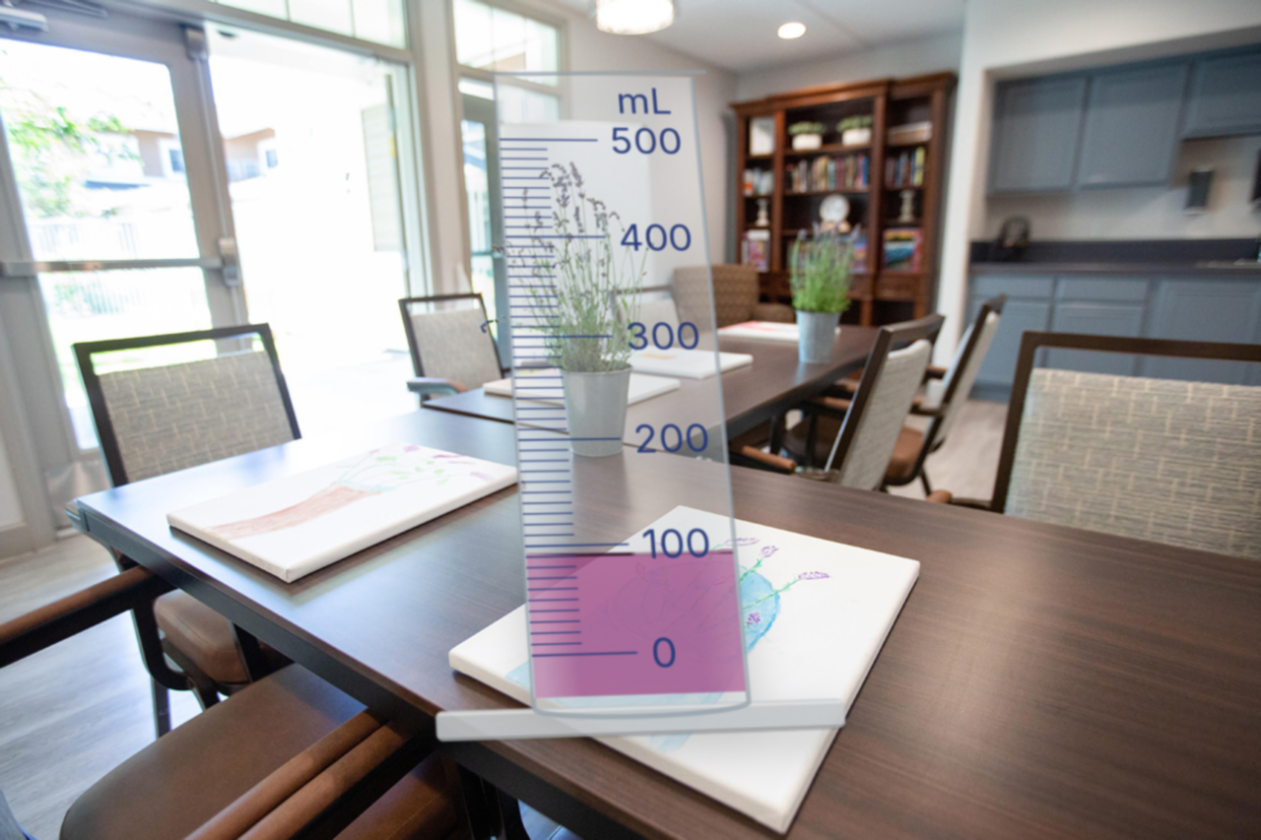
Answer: 90 (mL)
